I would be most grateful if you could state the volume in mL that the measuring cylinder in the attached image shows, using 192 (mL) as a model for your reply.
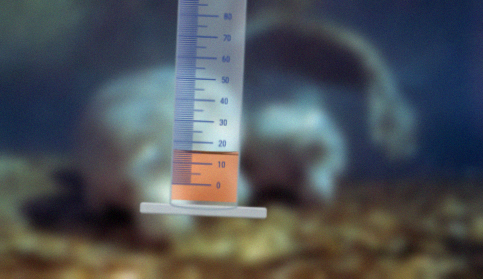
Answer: 15 (mL)
